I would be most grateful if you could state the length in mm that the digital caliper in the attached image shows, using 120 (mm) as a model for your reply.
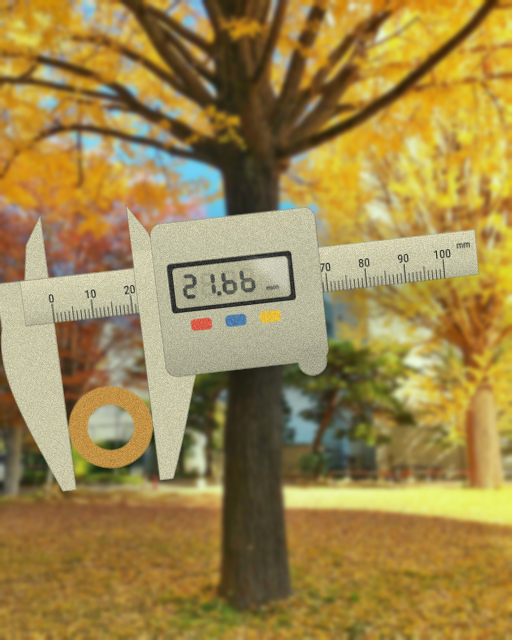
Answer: 21.66 (mm)
